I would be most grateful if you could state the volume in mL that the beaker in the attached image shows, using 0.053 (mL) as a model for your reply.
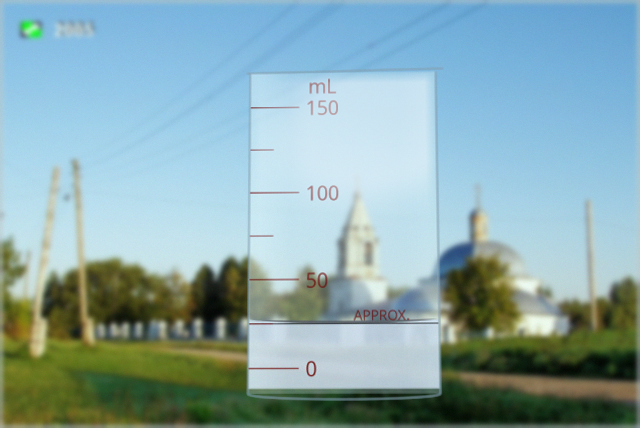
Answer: 25 (mL)
